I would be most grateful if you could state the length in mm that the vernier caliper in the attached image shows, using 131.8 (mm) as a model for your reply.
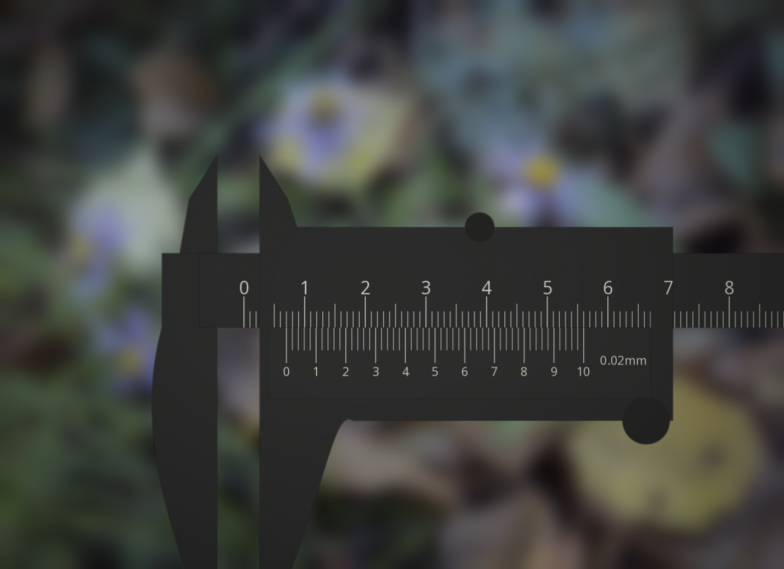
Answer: 7.0 (mm)
